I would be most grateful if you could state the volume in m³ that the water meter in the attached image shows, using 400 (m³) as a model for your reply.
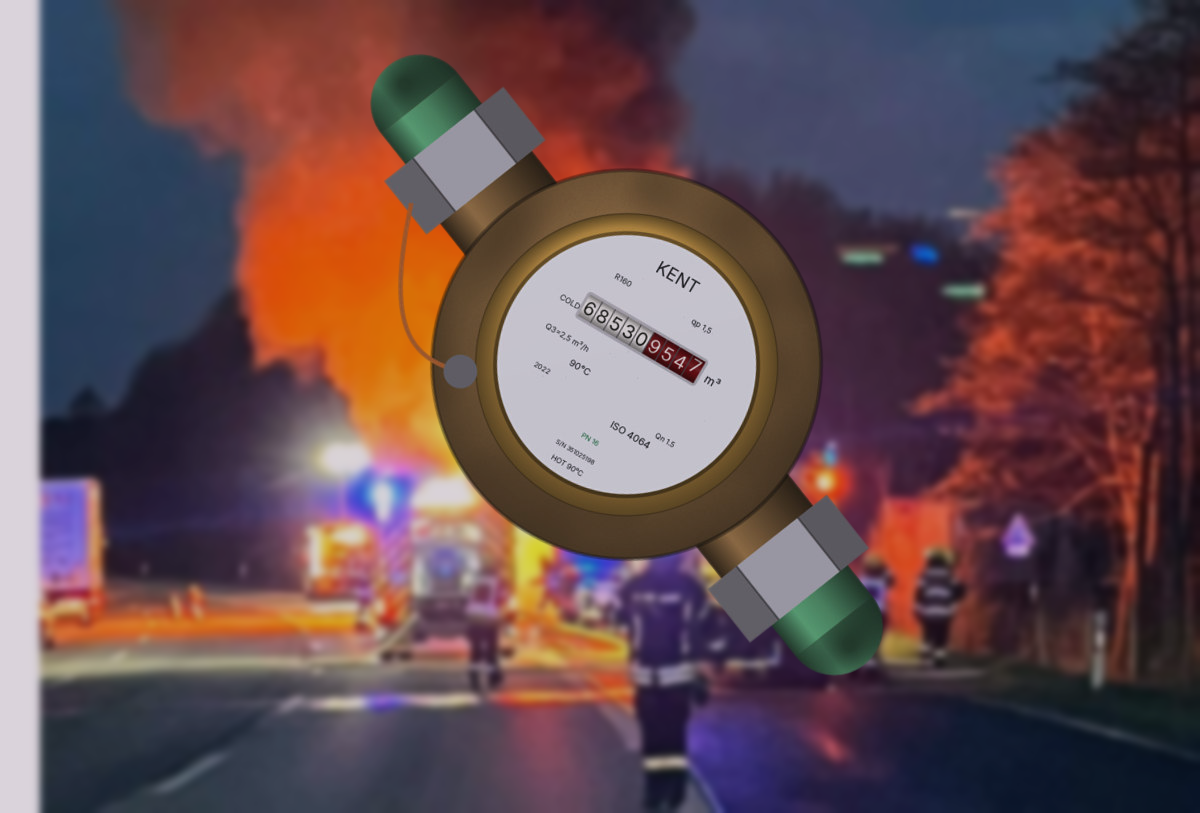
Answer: 68530.9547 (m³)
